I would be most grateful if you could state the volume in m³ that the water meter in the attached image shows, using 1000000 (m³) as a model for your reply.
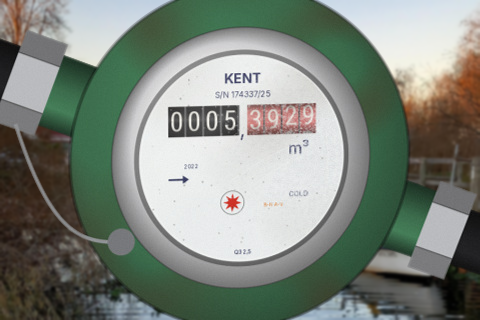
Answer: 5.3929 (m³)
